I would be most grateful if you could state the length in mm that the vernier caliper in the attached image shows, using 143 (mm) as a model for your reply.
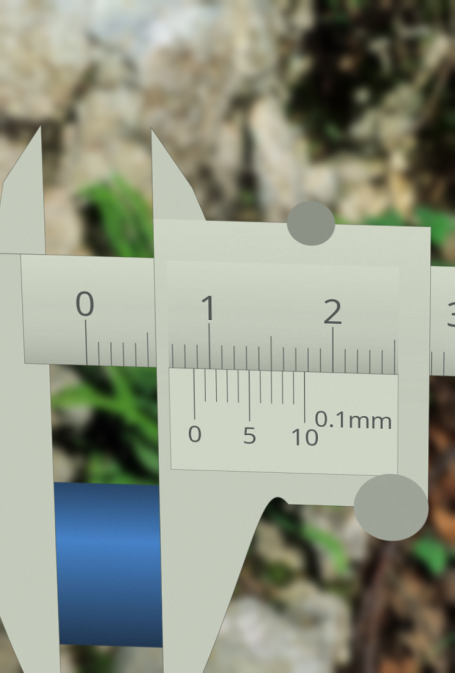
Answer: 8.7 (mm)
